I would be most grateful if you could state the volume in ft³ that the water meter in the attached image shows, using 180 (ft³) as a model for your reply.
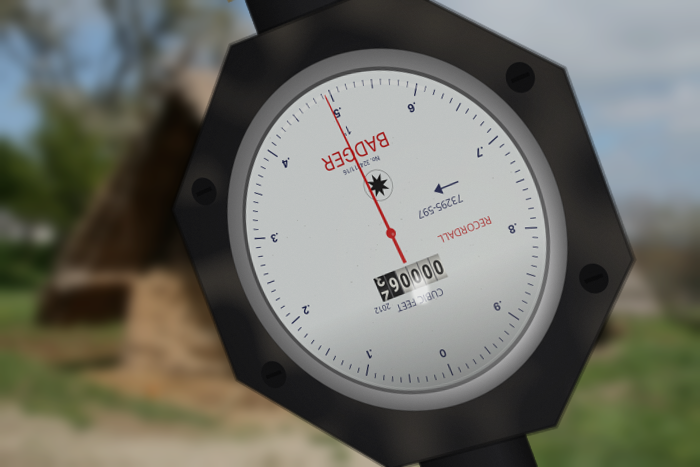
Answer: 62.49 (ft³)
